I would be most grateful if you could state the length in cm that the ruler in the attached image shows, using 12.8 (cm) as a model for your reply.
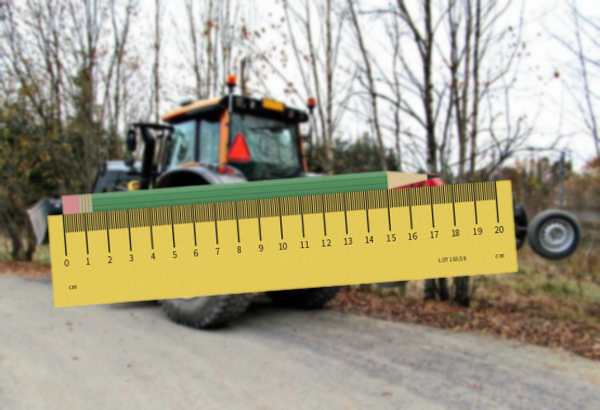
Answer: 17.5 (cm)
